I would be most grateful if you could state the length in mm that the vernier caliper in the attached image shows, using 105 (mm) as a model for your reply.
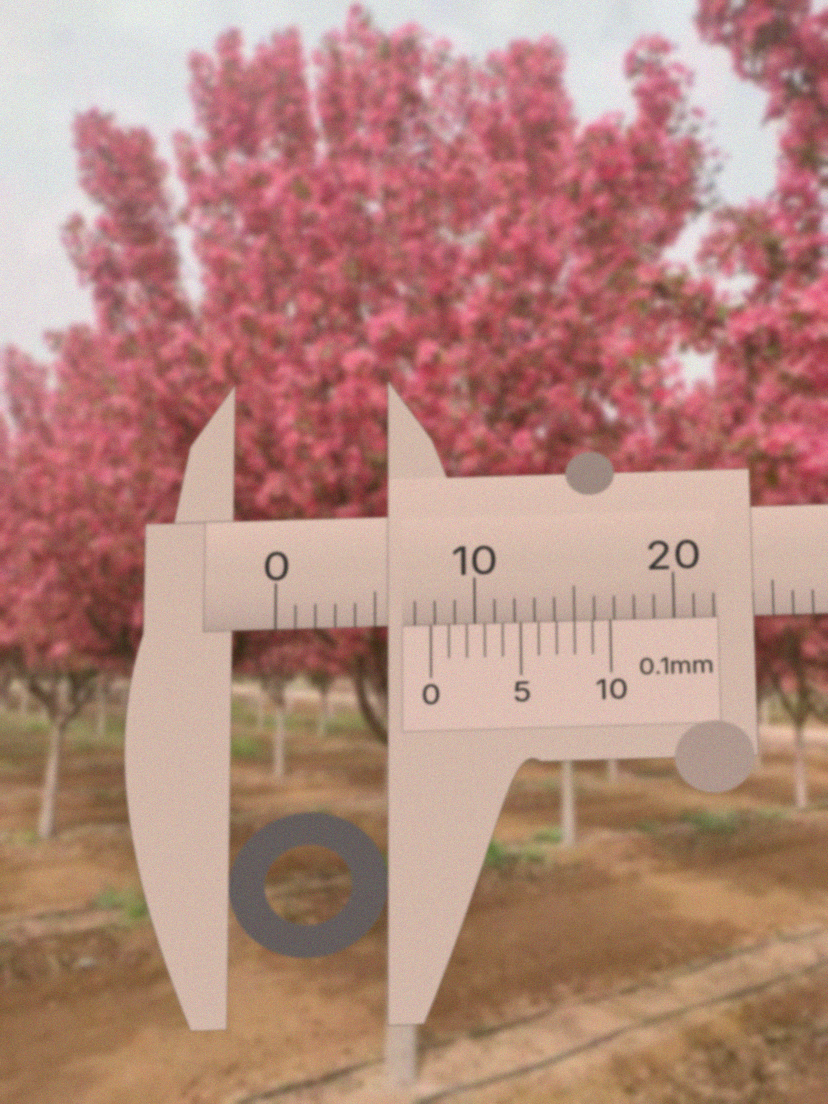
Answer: 7.8 (mm)
